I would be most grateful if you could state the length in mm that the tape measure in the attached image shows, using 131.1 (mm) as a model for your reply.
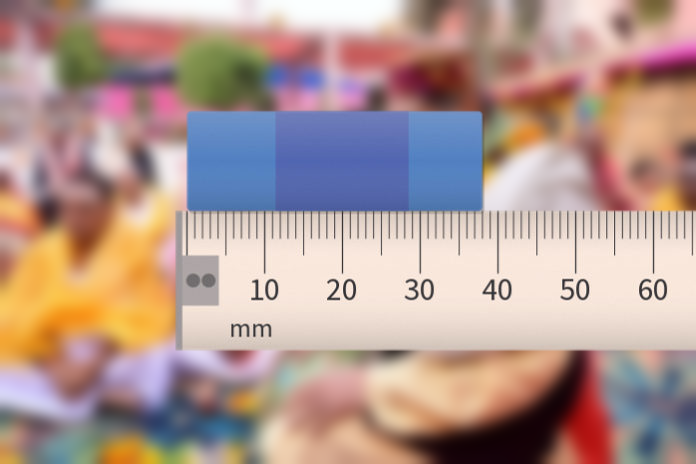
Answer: 38 (mm)
